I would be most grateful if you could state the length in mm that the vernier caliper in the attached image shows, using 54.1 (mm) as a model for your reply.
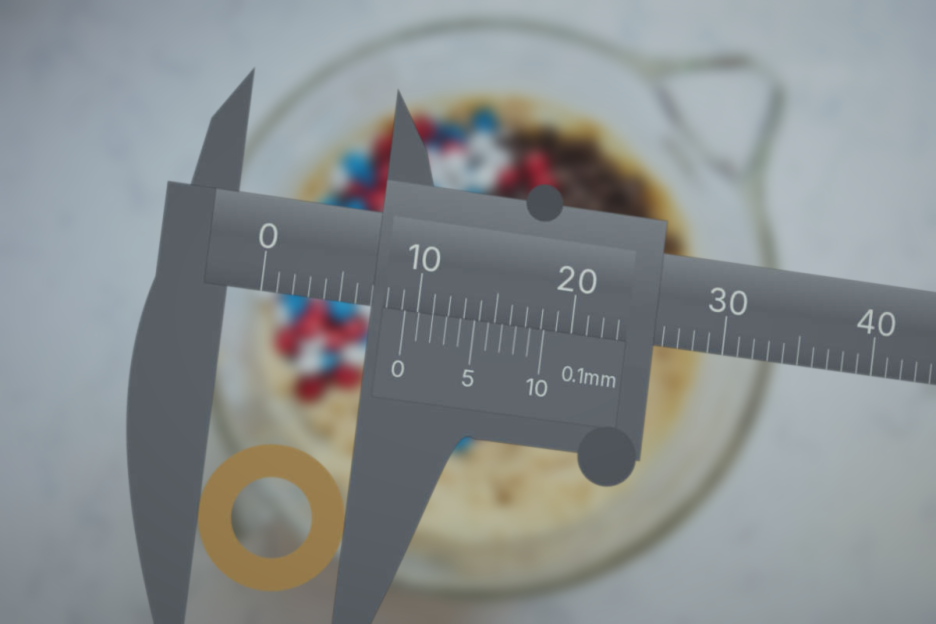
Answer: 9.2 (mm)
